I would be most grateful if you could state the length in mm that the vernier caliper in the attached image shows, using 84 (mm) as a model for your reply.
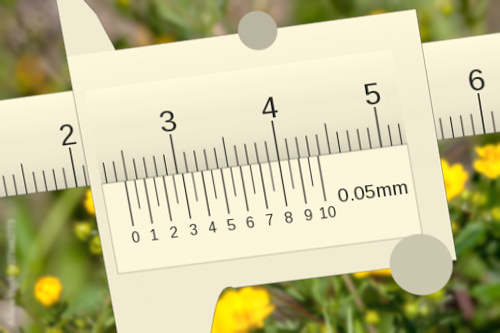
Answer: 24.8 (mm)
